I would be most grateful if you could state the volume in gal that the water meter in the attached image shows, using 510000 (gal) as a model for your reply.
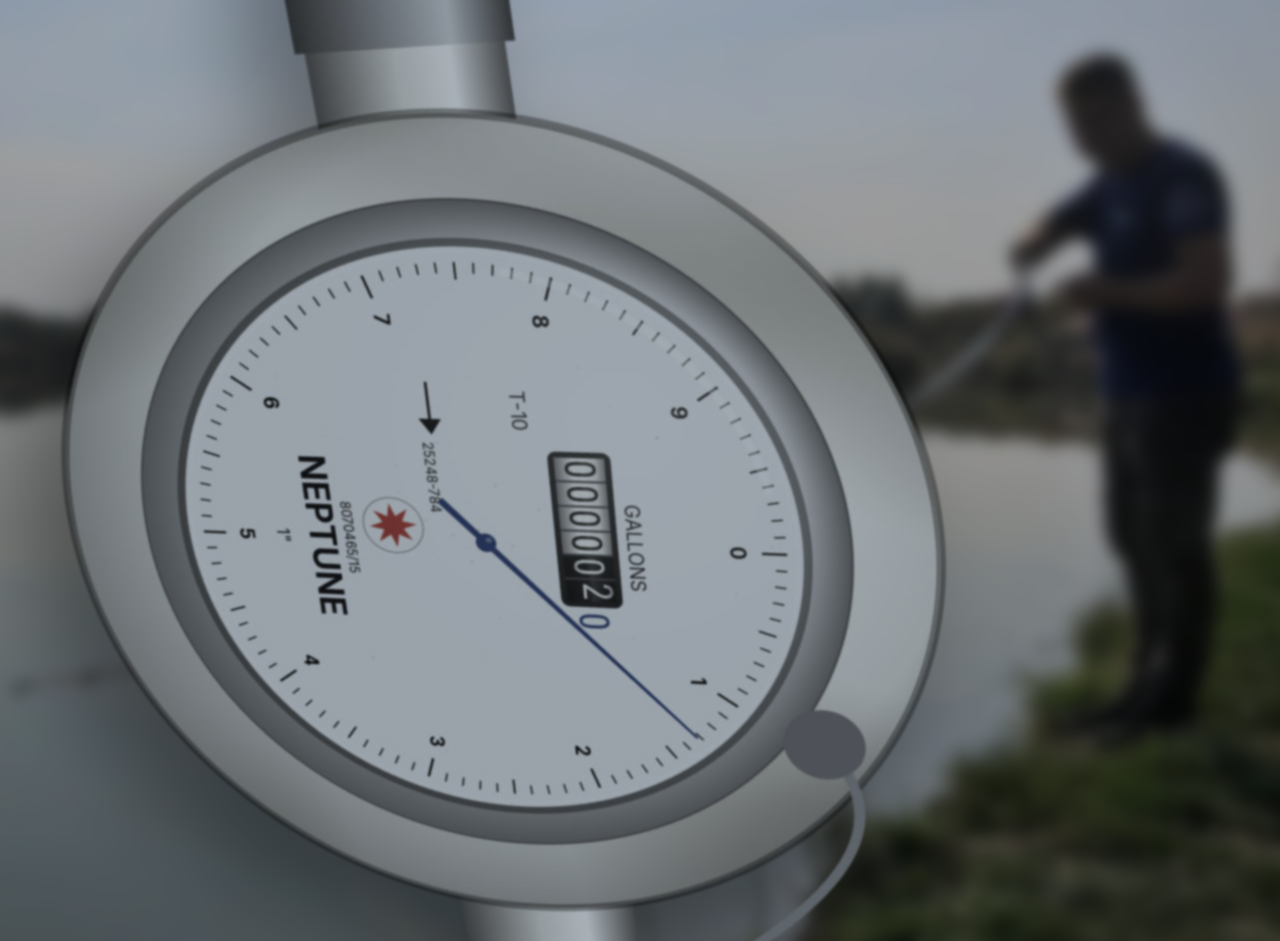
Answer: 21.3 (gal)
